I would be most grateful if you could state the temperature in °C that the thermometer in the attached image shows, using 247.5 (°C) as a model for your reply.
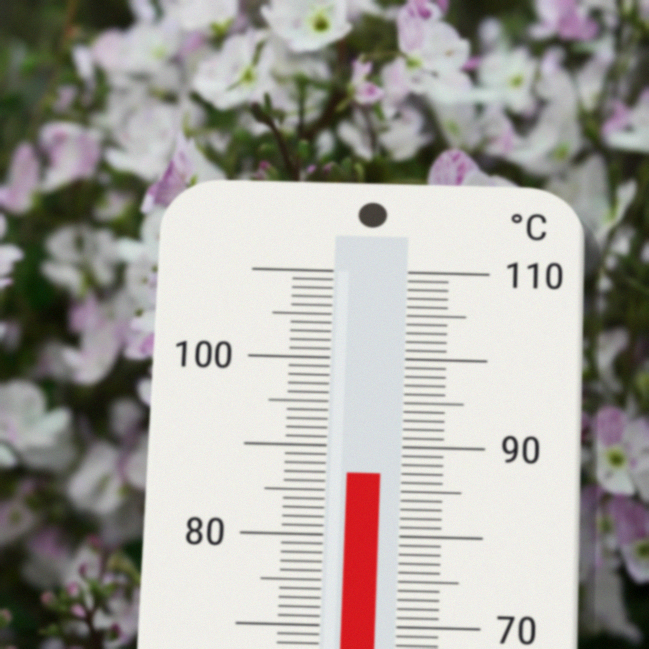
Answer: 87 (°C)
